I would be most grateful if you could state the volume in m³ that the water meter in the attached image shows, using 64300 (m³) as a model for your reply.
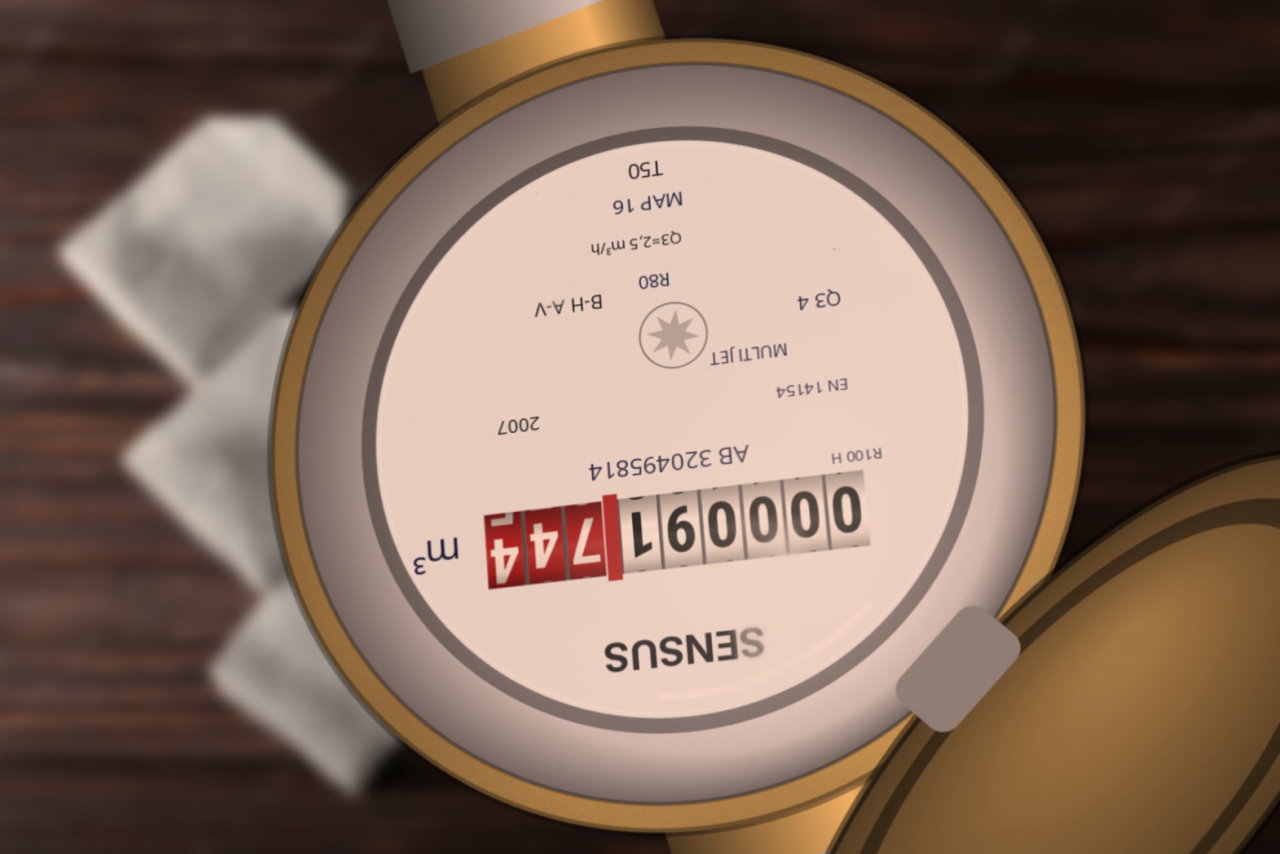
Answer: 91.744 (m³)
